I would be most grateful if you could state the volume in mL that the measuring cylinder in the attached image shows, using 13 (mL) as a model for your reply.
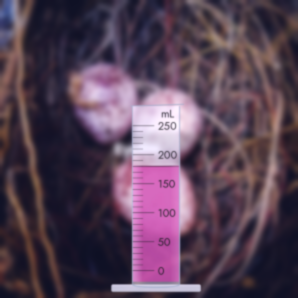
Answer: 180 (mL)
